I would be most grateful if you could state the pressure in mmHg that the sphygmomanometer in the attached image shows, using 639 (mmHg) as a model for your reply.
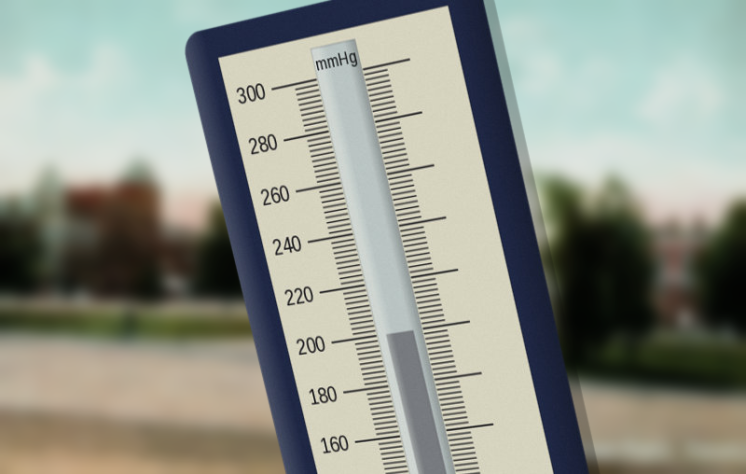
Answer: 200 (mmHg)
